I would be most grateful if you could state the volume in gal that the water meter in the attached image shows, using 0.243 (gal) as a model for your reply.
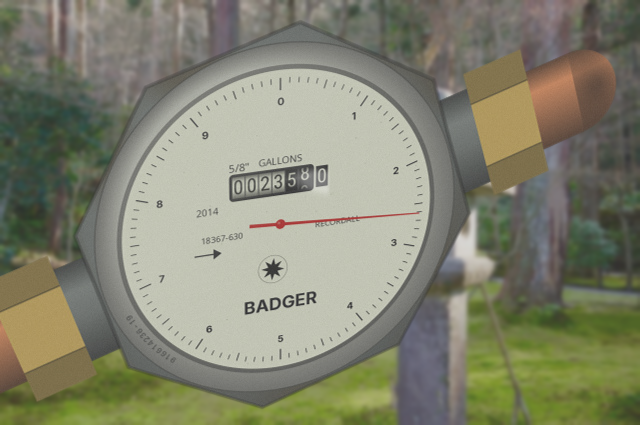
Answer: 23582.6 (gal)
